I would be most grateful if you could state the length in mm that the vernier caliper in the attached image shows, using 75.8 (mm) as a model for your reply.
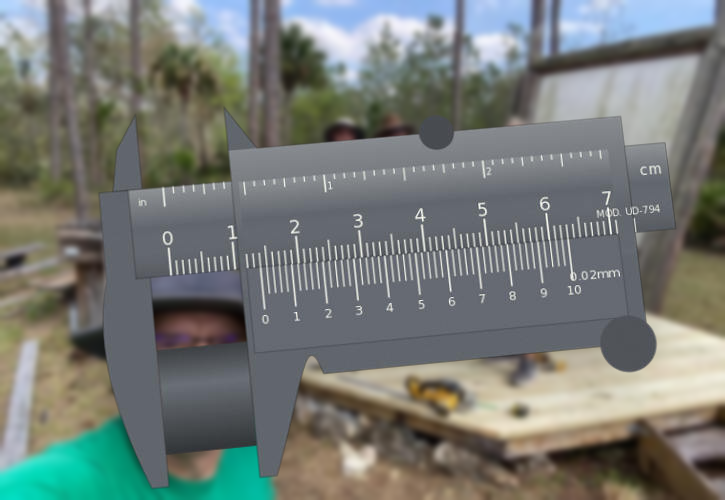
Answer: 14.0 (mm)
